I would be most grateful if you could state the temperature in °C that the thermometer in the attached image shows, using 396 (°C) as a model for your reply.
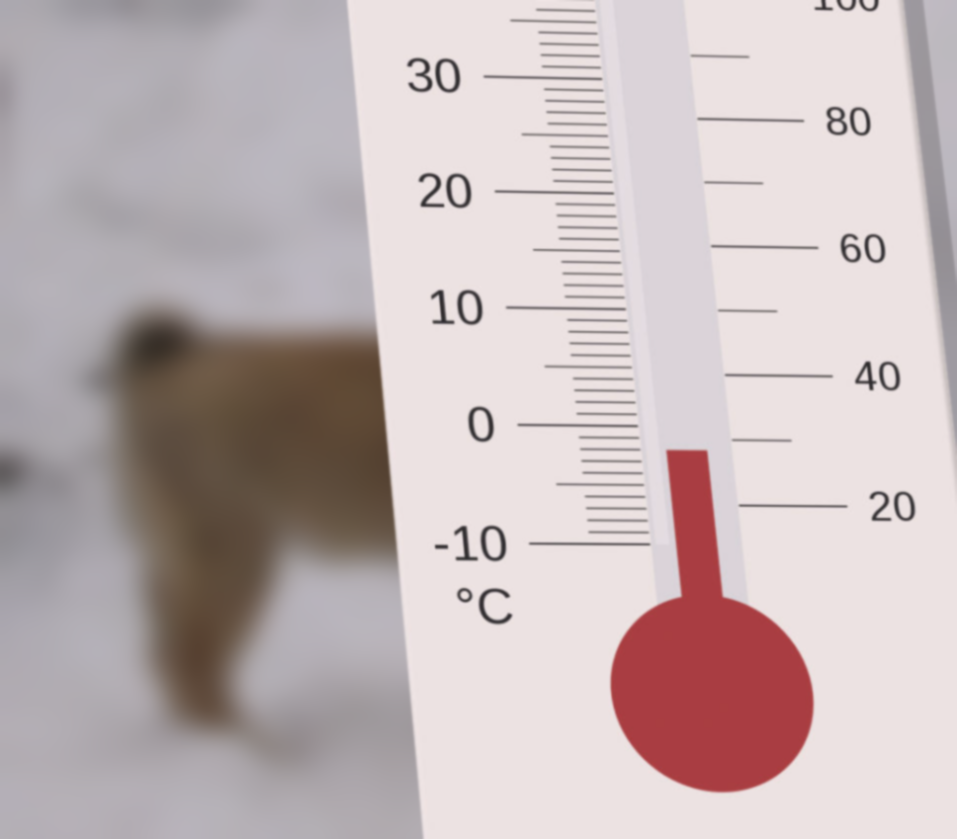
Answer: -2 (°C)
